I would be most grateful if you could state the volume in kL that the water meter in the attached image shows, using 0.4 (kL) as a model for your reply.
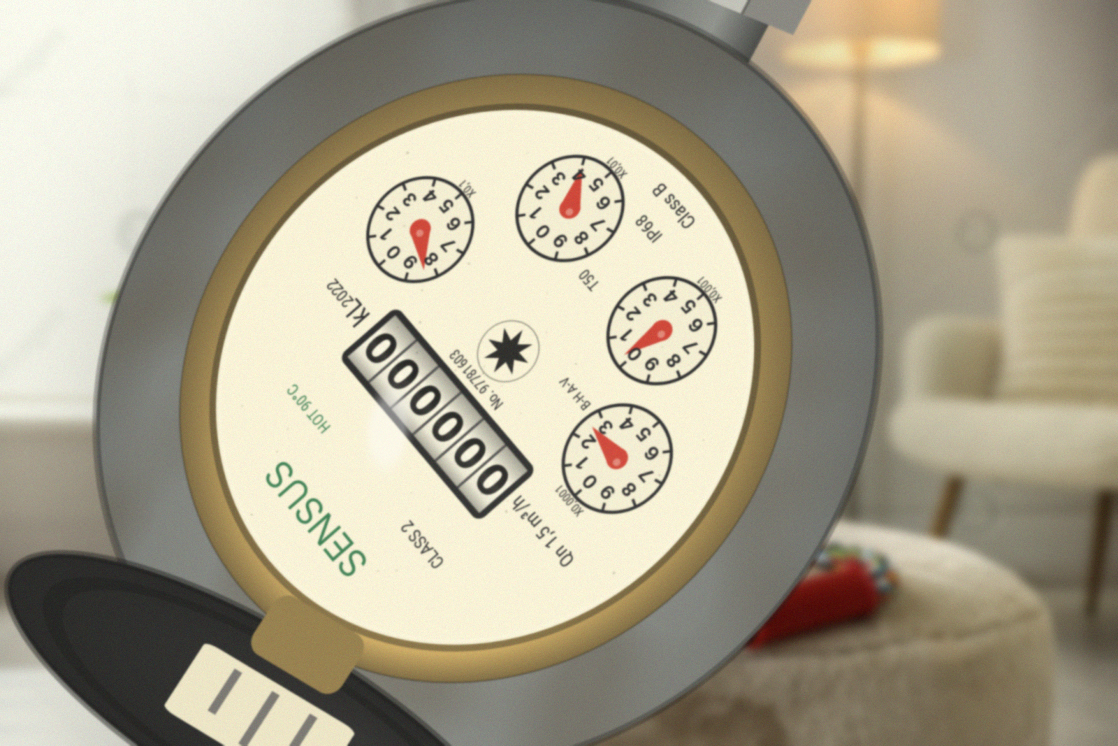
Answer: 0.8402 (kL)
